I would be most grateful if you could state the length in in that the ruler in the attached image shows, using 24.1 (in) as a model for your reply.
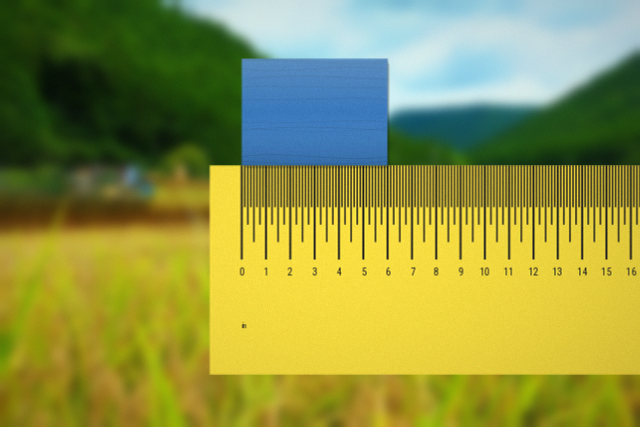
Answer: 6 (in)
